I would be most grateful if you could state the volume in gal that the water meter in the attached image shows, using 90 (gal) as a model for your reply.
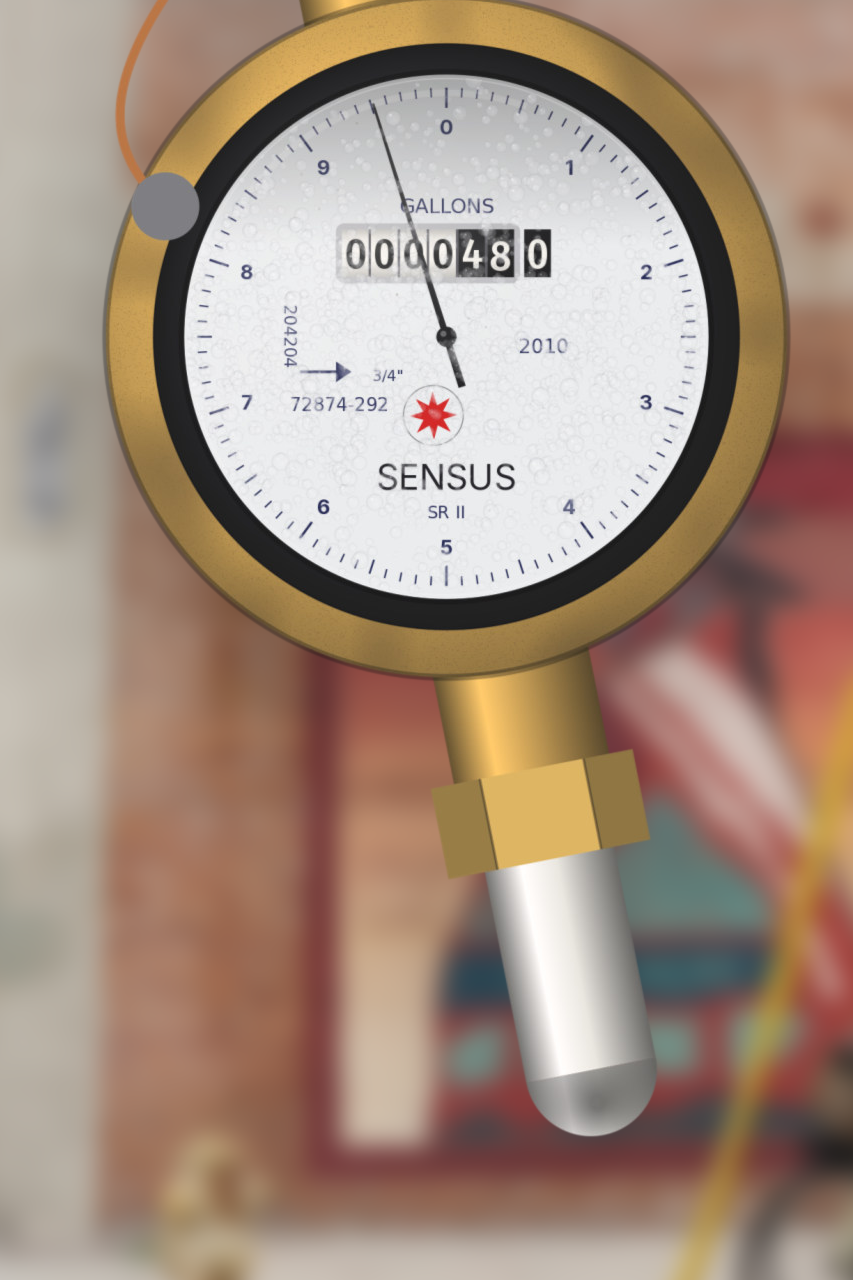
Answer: 479.5 (gal)
